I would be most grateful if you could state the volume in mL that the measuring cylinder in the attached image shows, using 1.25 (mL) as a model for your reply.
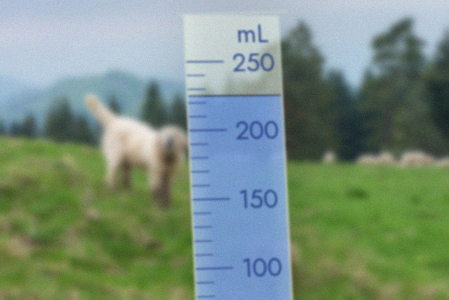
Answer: 225 (mL)
